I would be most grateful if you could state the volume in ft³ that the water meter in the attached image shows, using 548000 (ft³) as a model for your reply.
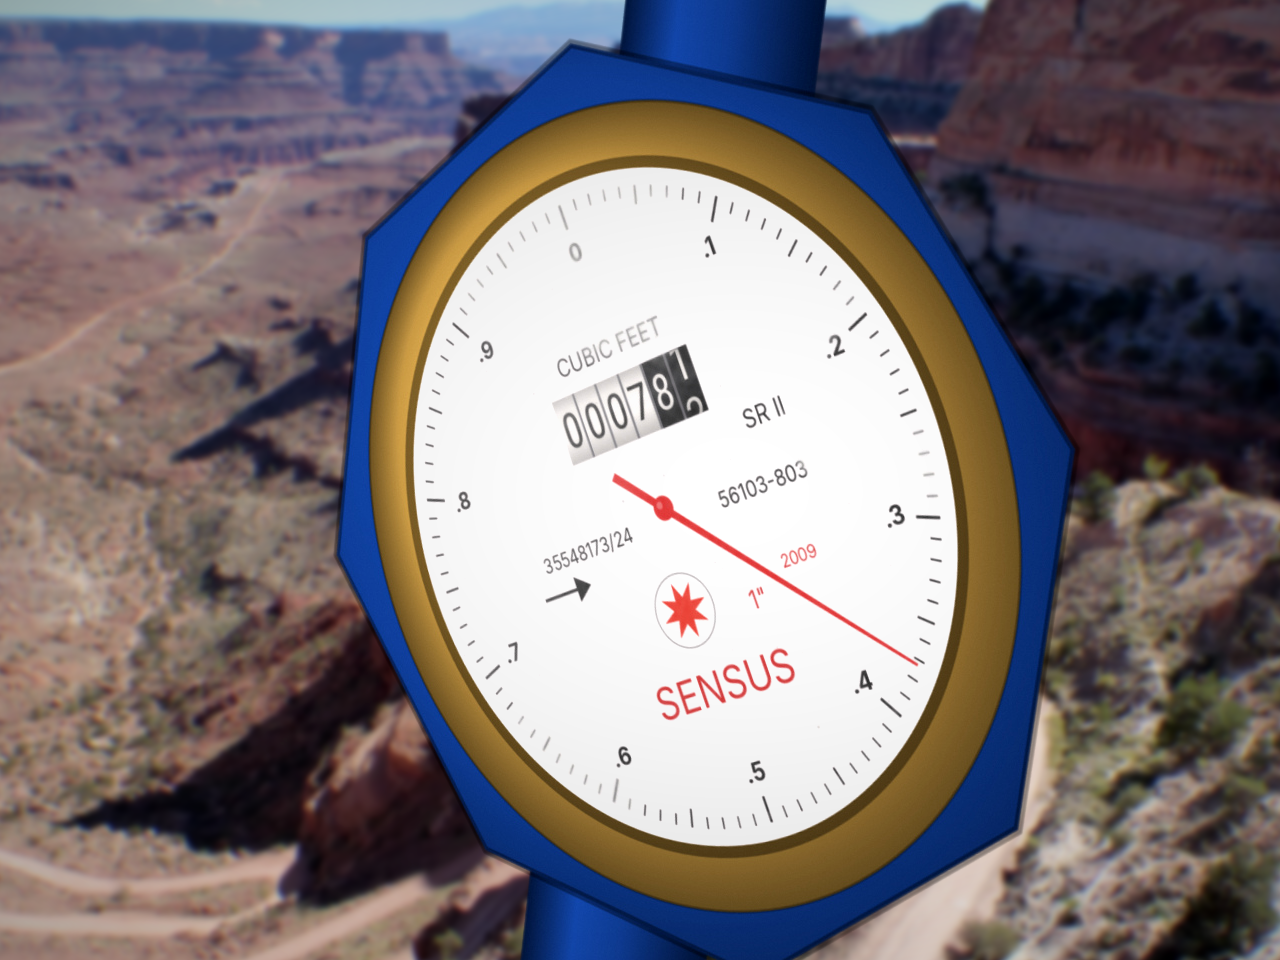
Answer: 781.37 (ft³)
